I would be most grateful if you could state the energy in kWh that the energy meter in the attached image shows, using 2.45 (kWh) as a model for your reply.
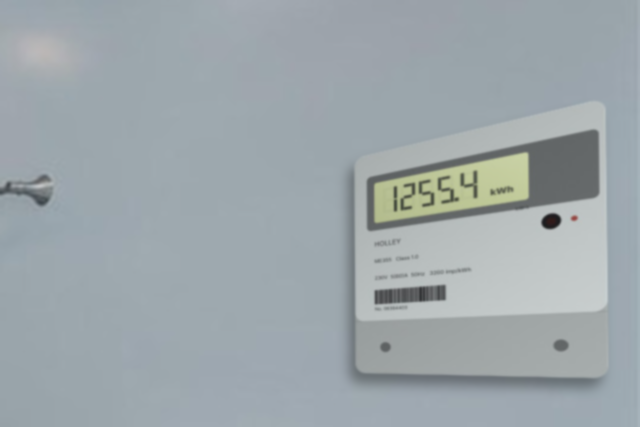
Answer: 1255.4 (kWh)
